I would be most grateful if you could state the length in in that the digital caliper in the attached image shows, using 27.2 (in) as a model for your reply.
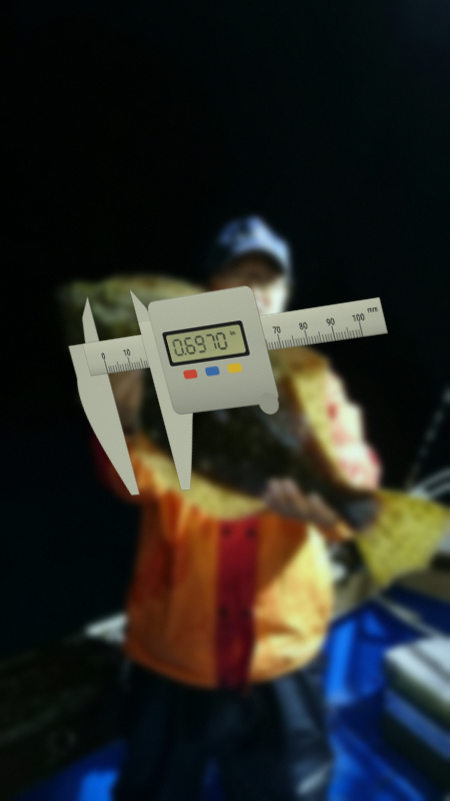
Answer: 0.6970 (in)
